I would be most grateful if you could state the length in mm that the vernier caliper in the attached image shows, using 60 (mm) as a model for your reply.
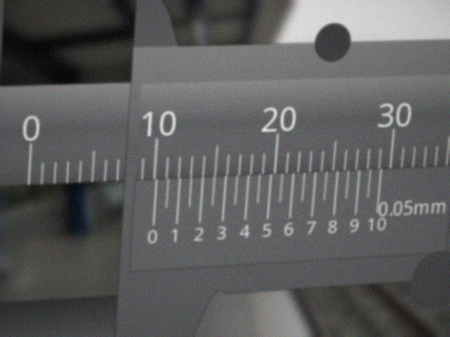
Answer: 10.2 (mm)
